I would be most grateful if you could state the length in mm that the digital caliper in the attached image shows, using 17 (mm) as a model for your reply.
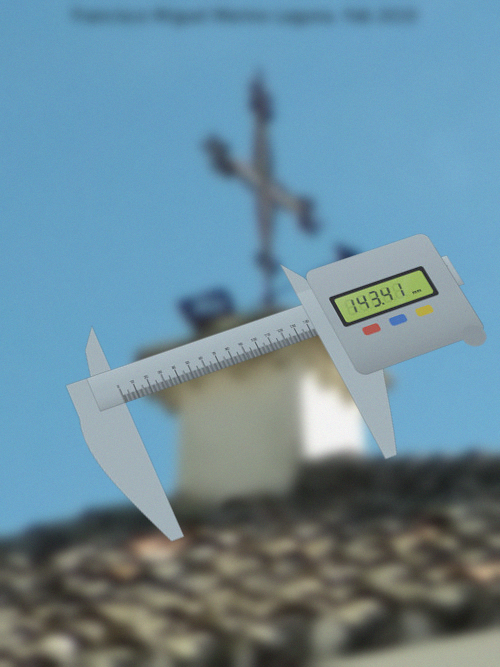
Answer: 143.41 (mm)
